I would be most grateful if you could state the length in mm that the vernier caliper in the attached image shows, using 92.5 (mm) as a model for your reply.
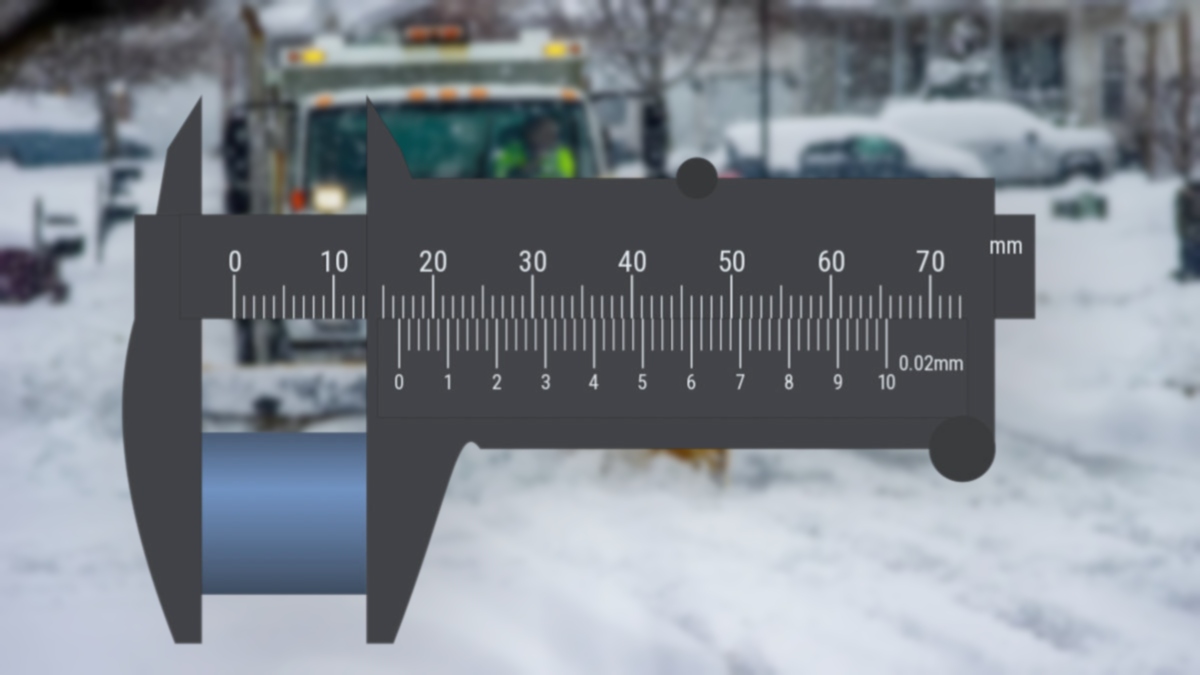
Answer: 16.6 (mm)
